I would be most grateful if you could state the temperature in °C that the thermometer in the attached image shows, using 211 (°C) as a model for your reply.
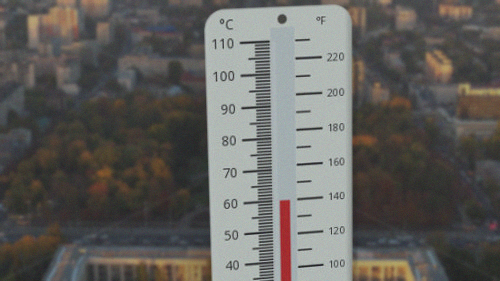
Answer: 60 (°C)
